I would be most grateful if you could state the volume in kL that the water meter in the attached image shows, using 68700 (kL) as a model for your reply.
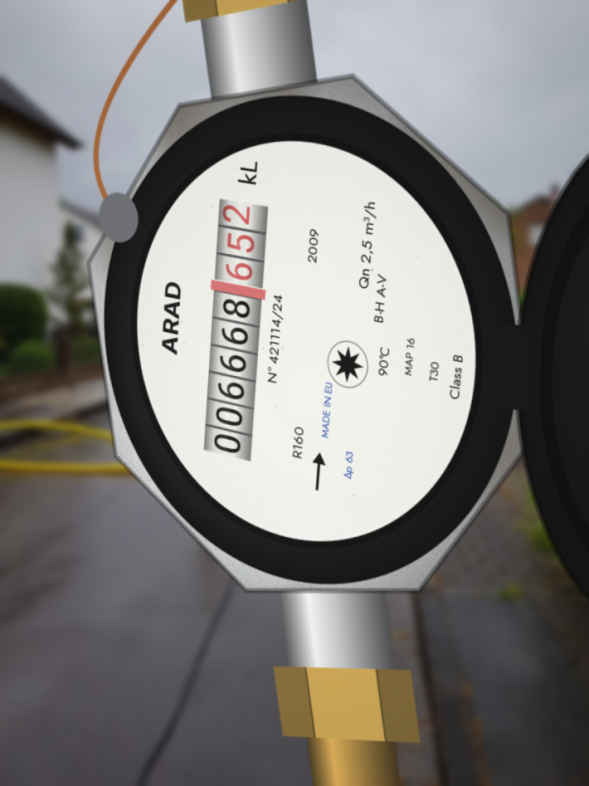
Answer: 6668.652 (kL)
